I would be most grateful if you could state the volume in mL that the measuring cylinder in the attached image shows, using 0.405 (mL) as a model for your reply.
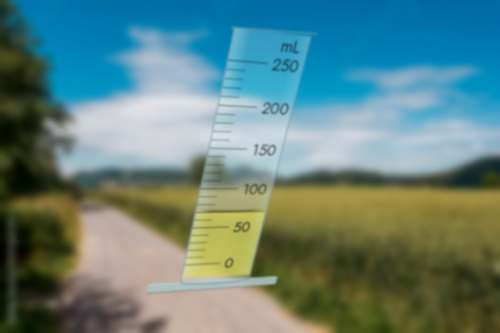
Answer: 70 (mL)
